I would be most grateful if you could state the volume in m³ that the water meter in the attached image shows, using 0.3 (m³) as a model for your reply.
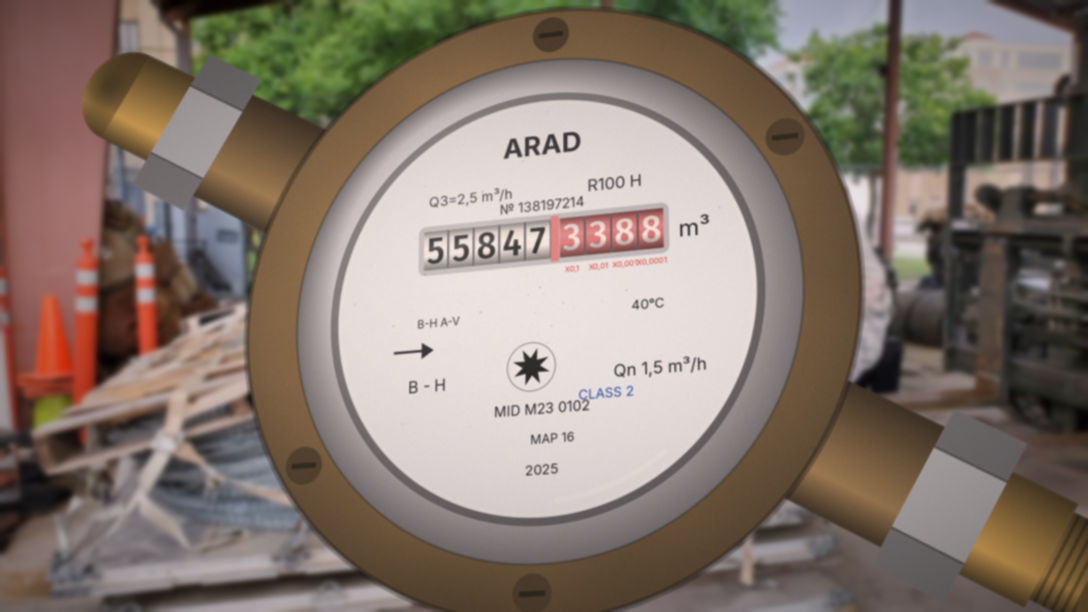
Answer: 55847.3388 (m³)
